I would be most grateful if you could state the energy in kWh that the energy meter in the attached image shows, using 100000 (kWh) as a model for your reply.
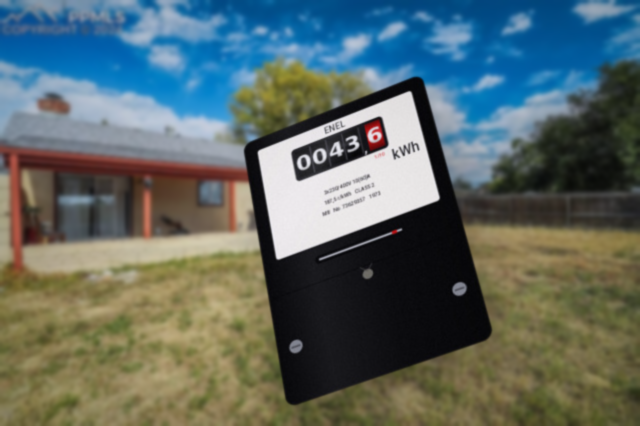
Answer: 43.6 (kWh)
